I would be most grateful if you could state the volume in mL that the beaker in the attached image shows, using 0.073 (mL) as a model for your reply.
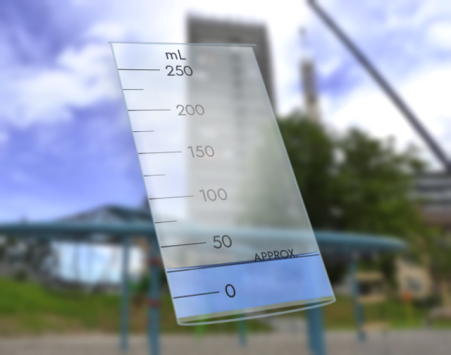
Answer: 25 (mL)
